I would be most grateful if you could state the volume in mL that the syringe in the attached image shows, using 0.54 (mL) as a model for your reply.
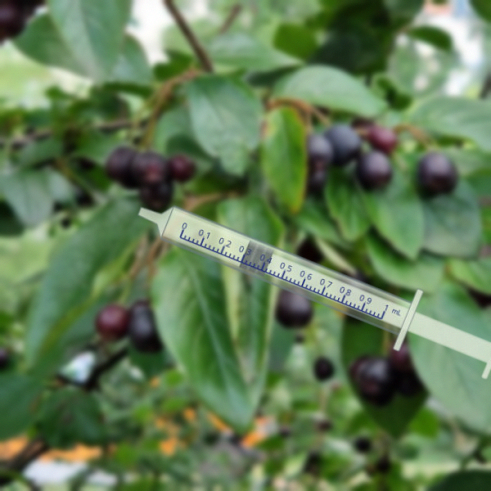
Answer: 0.3 (mL)
